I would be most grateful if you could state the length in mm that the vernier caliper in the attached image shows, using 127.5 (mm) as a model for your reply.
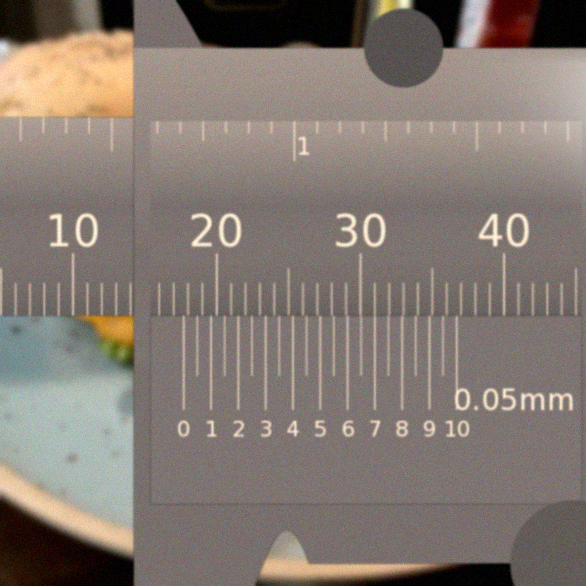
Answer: 17.7 (mm)
